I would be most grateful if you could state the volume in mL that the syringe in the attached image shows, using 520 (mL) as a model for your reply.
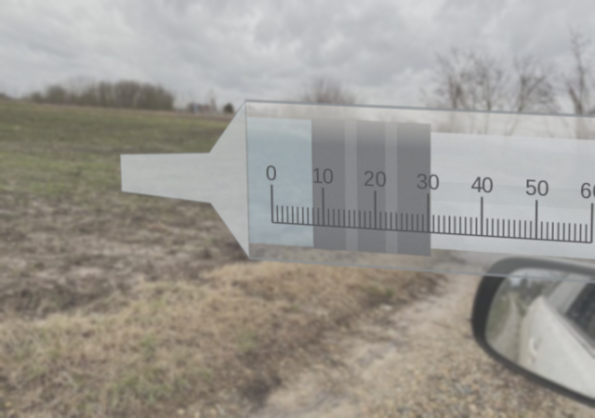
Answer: 8 (mL)
